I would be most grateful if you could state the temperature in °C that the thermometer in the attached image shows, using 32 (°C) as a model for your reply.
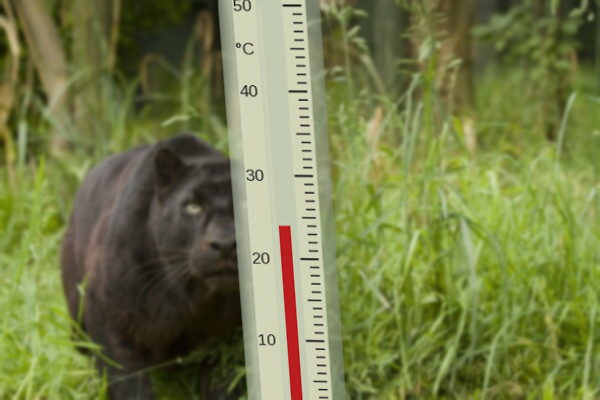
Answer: 24 (°C)
